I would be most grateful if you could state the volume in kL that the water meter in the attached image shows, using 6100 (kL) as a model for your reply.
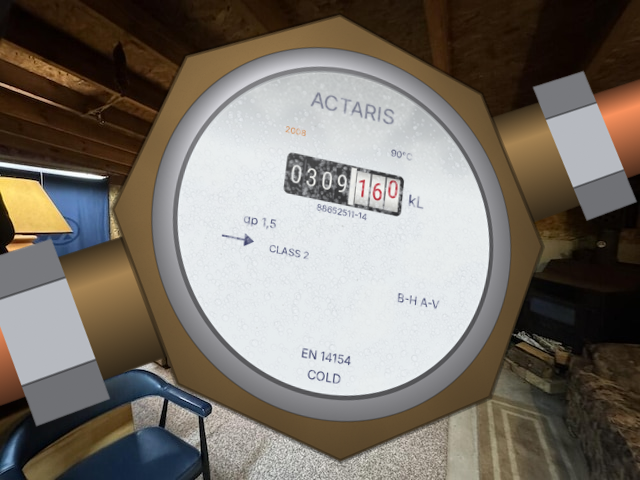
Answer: 309.160 (kL)
